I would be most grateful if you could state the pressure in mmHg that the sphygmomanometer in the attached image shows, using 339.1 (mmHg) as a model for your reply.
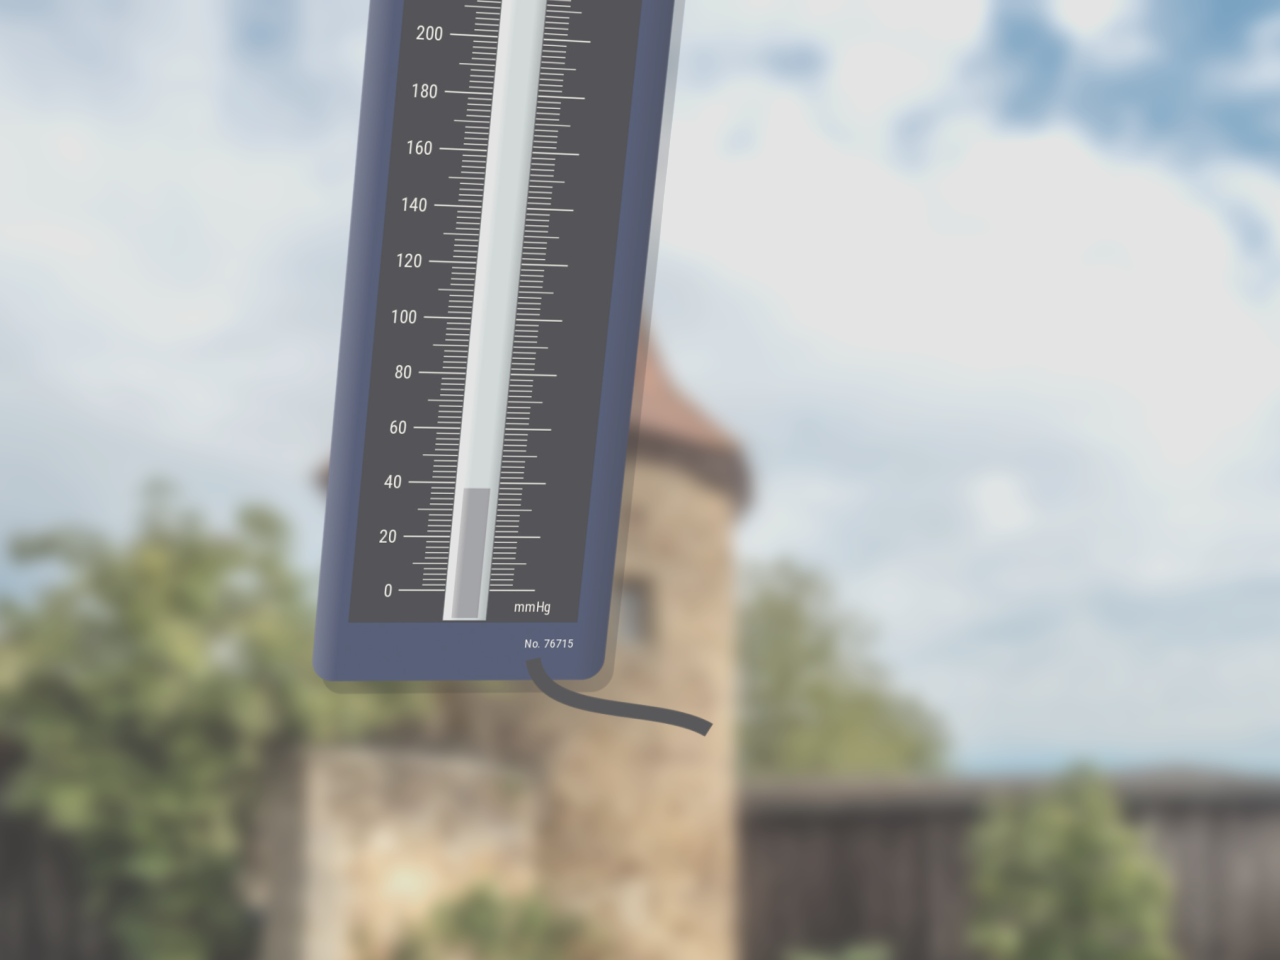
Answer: 38 (mmHg)
